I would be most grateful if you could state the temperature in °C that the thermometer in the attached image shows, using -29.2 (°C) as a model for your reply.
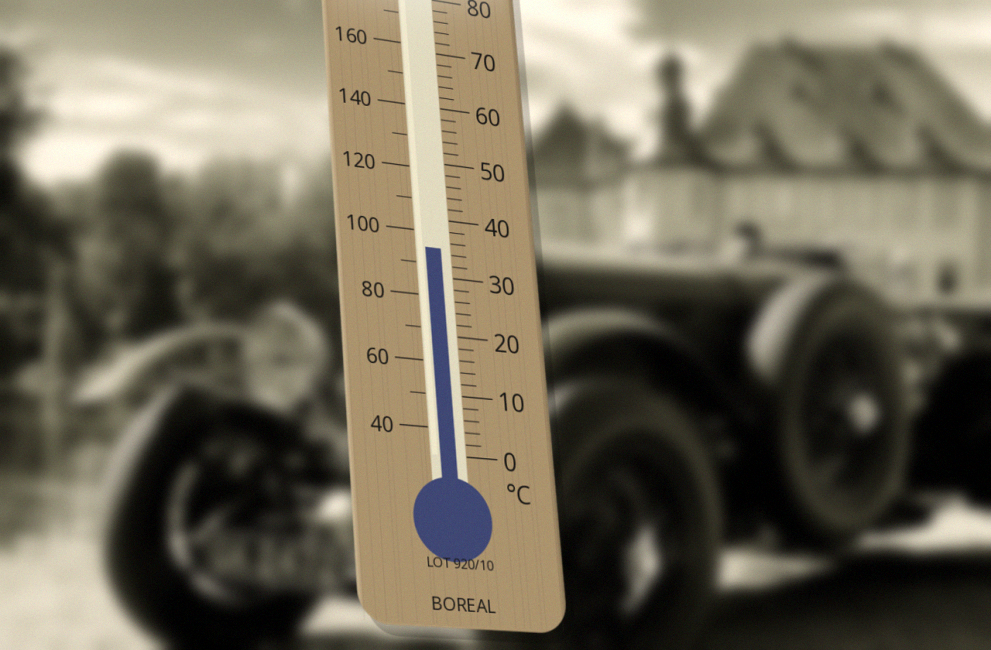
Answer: 35 (°C)
